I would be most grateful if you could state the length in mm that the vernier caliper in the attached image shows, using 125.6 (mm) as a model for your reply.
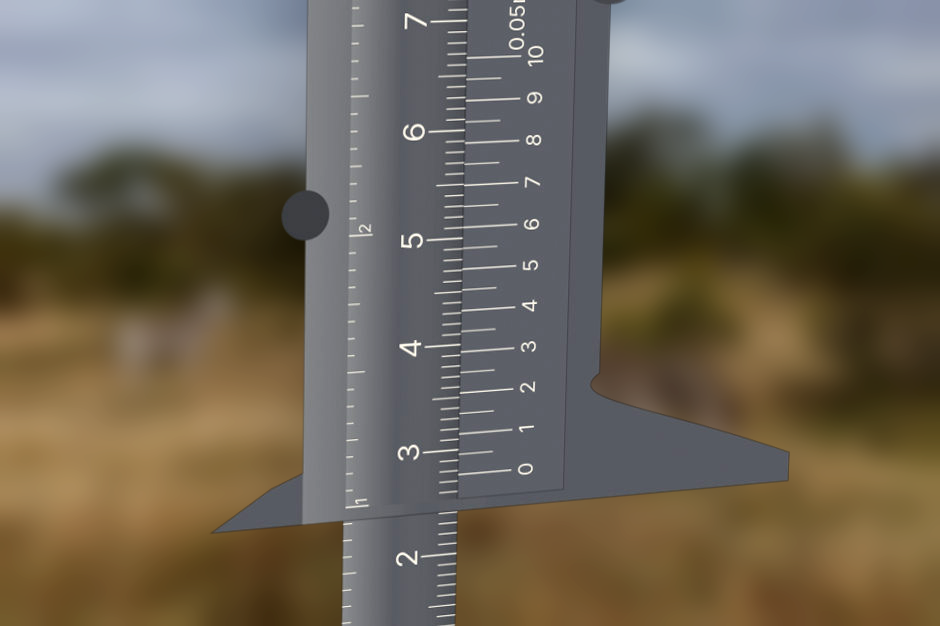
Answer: 27.6 (mm)
